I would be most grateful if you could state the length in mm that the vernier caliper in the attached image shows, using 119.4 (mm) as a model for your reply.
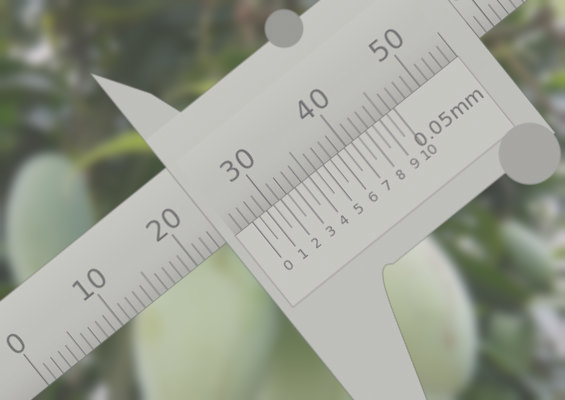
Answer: 27.4 (mm)
